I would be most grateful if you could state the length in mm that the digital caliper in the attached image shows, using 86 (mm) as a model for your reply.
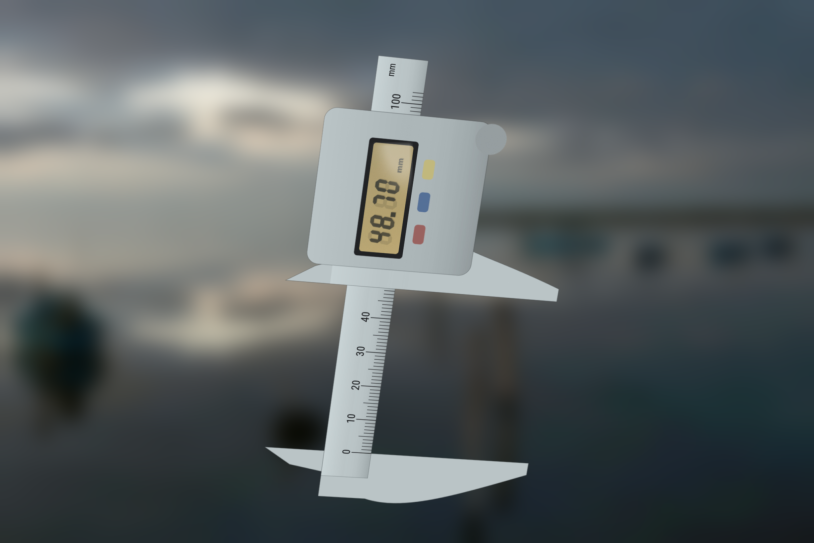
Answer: 48.70 (mm)
